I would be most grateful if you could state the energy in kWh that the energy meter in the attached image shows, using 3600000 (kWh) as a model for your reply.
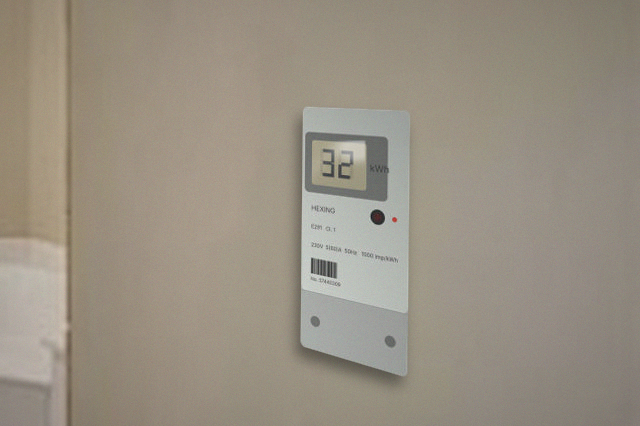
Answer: 32 (kWh)
